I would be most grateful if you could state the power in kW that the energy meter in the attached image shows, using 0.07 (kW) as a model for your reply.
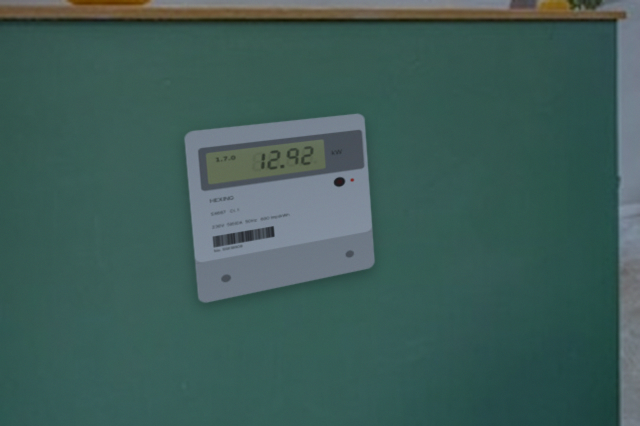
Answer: 12.92 (kW)
